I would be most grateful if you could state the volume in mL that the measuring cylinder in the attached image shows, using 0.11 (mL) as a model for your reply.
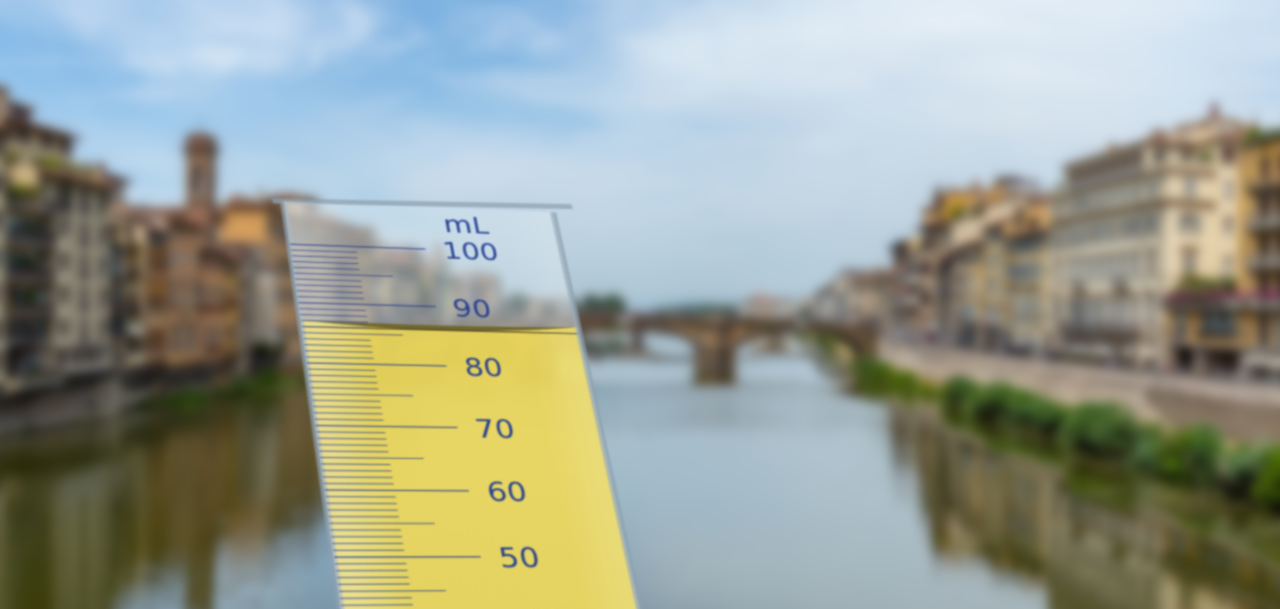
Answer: 86 (mL)
